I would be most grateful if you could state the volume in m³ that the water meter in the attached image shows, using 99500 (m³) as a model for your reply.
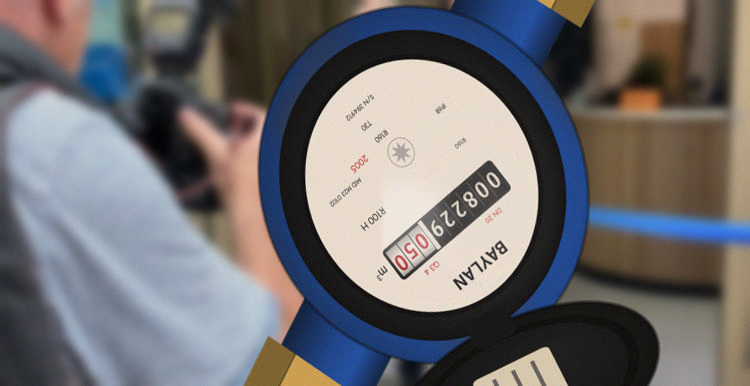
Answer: 8229.050 (m³)
